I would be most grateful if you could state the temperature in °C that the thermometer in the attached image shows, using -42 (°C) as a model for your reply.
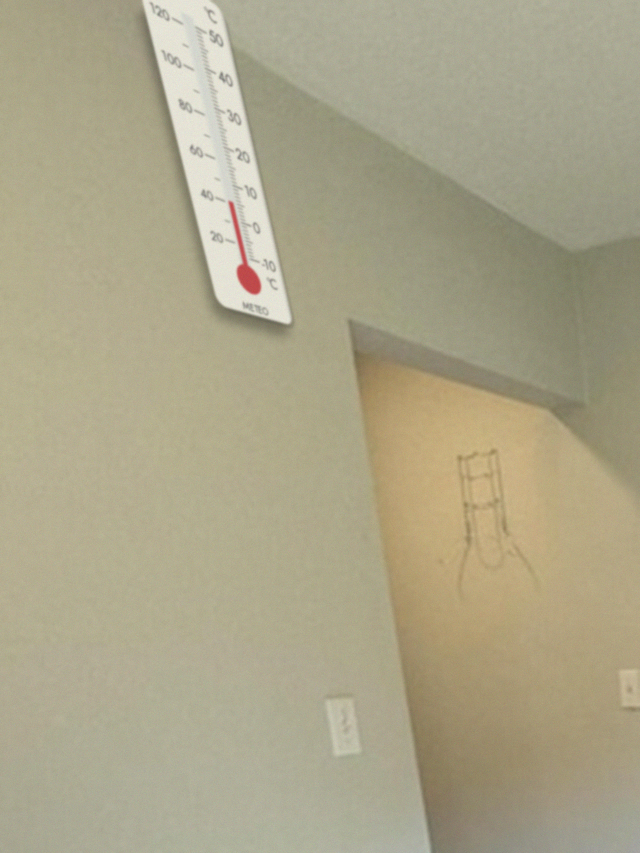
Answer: 5 (°C)
